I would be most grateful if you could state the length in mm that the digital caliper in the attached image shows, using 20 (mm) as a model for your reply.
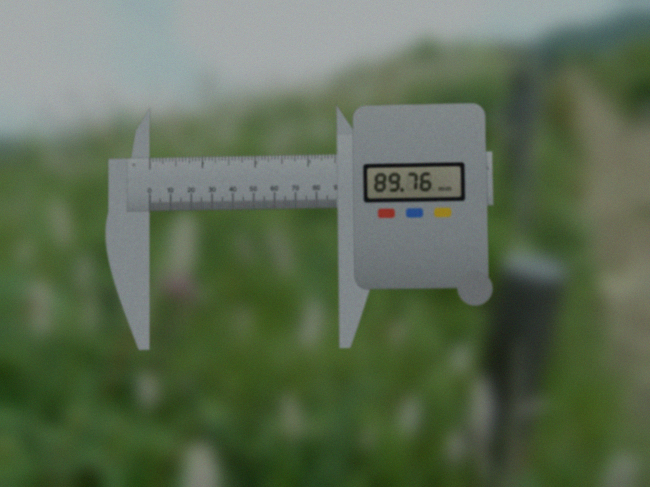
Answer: 89.76 (mm)
